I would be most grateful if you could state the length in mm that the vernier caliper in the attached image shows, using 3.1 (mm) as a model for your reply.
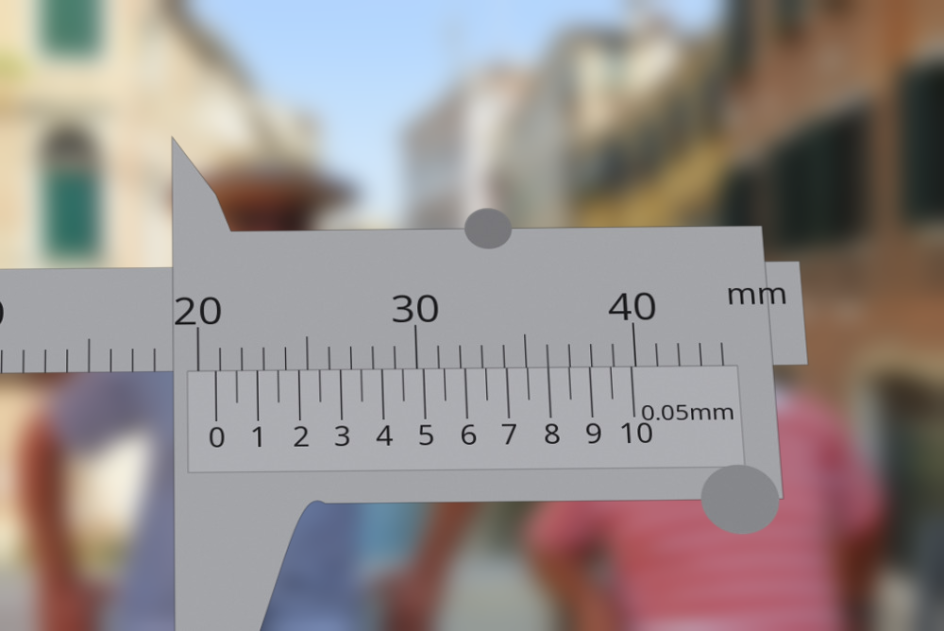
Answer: 20.80 (mm)
